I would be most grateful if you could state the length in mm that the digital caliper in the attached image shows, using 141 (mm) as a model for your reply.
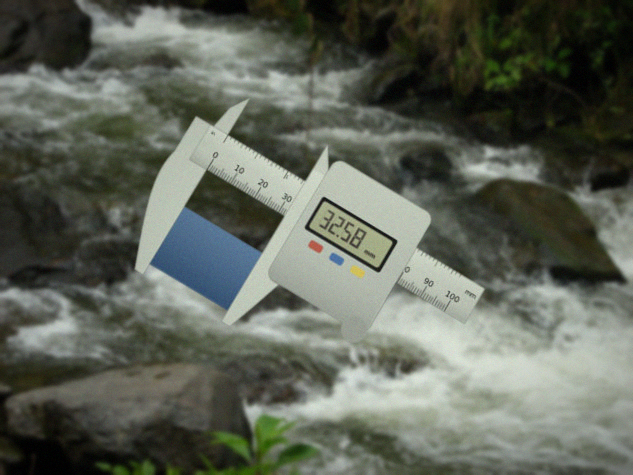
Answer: 32.58 (mm)
